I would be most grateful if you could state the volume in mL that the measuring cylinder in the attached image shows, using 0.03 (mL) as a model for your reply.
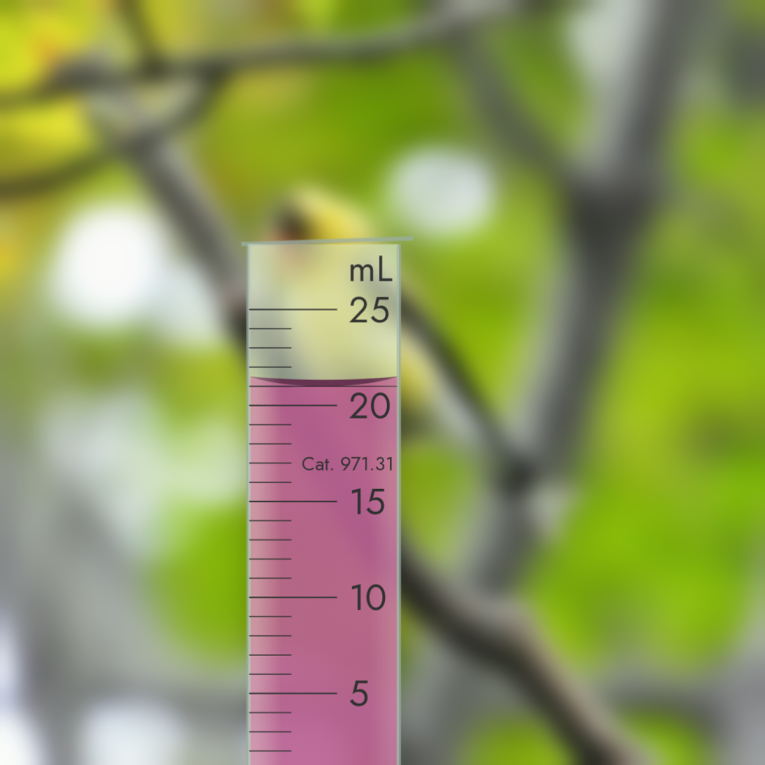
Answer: 21 (mL)
